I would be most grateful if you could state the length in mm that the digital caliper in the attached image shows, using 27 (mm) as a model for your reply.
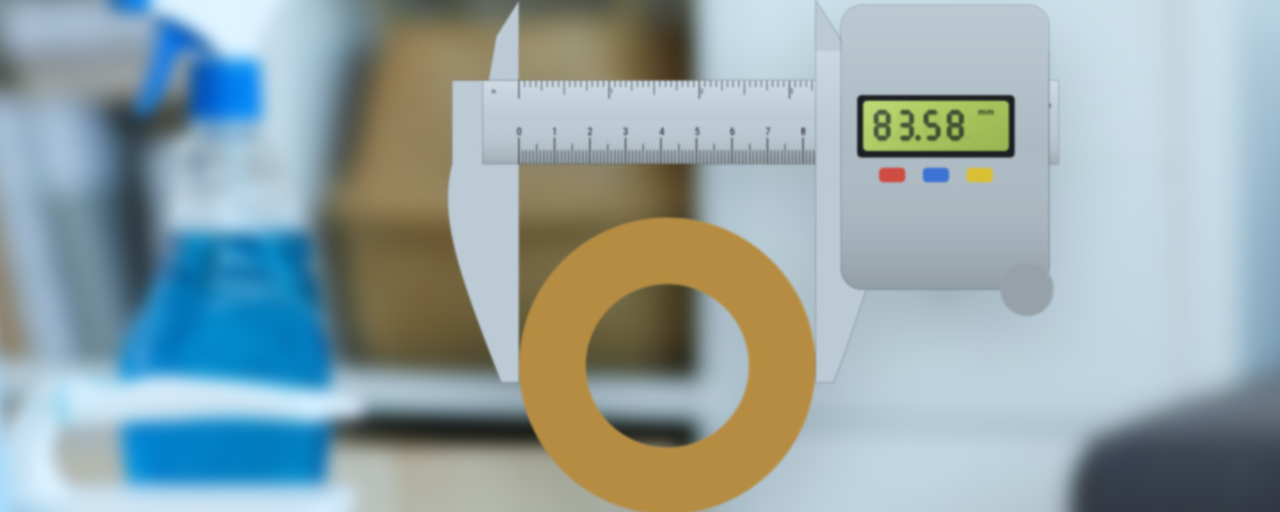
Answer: 83.58 (mm)
